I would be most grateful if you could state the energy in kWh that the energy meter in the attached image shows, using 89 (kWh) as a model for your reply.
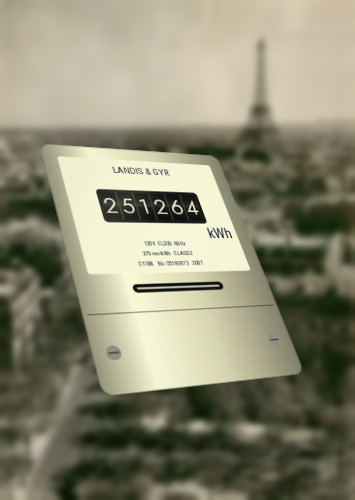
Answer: 251264 (kWh)
